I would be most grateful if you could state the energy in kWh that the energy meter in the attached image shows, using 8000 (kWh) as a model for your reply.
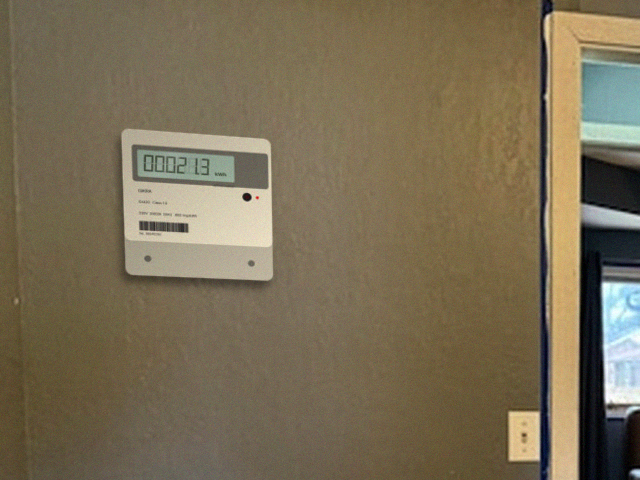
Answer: 21.3 (kWh)
